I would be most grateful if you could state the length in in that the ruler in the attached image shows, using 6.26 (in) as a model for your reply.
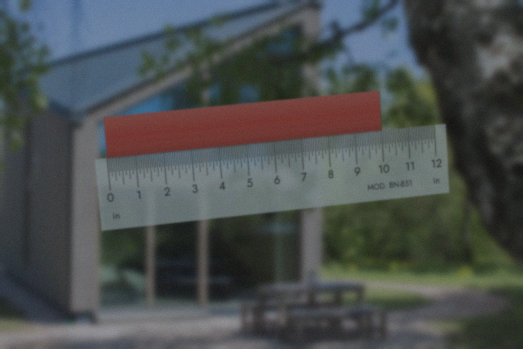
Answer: 10 (in)
